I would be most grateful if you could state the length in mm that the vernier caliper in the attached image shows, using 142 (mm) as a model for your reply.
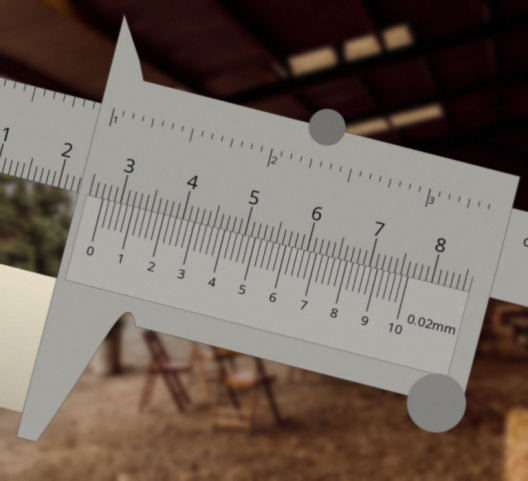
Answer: 27.2 (mm)
